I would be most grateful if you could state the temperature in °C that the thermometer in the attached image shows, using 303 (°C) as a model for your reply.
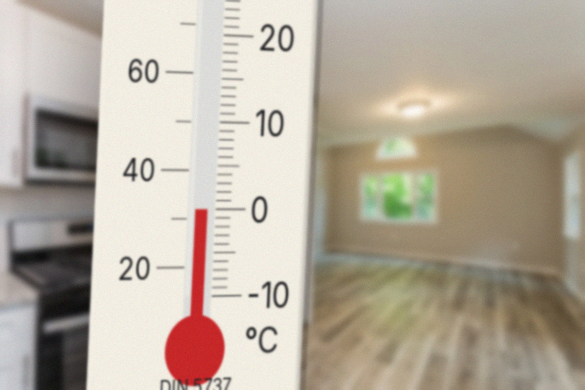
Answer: 0 (°C)
